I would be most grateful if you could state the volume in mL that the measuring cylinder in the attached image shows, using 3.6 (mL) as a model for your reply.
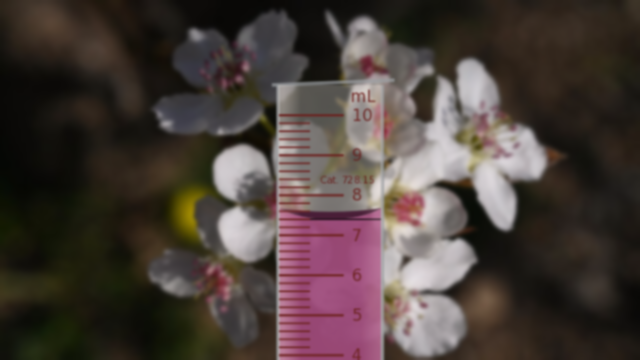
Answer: 7.4 (mL)
